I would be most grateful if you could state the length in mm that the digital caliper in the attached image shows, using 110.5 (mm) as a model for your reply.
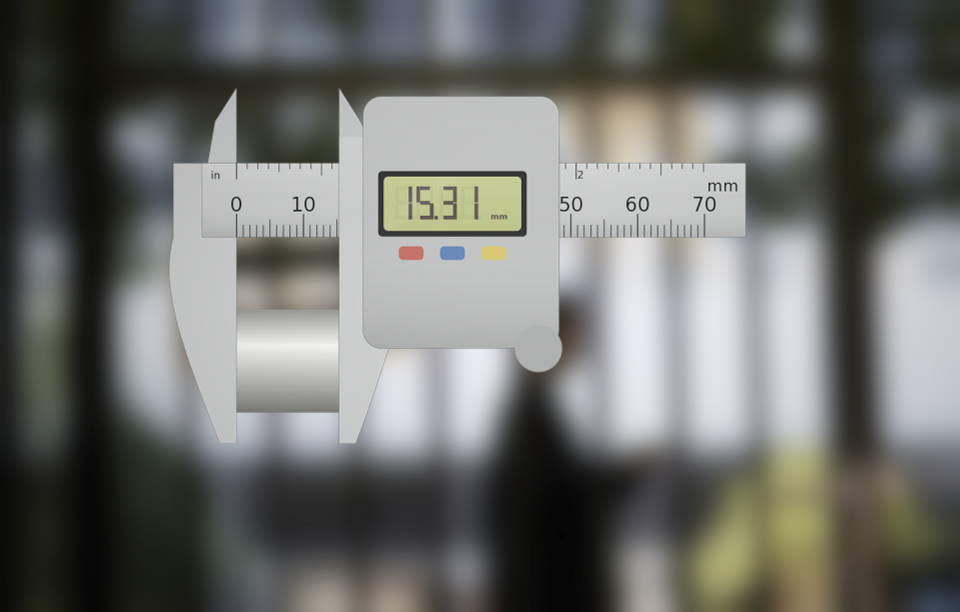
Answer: 15.31 (mm)
